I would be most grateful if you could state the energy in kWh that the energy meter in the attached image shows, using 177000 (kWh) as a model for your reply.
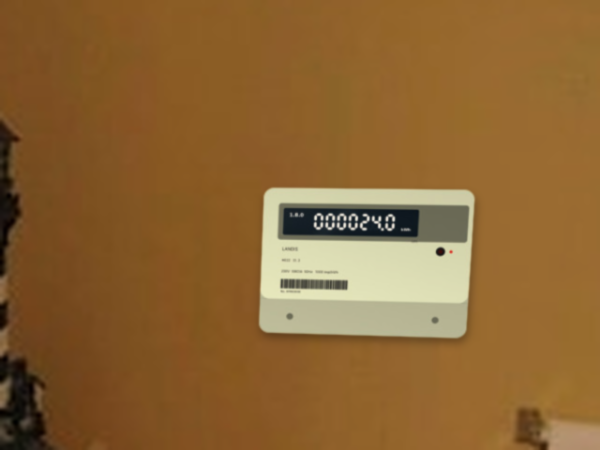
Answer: 24.0 (kWh)
